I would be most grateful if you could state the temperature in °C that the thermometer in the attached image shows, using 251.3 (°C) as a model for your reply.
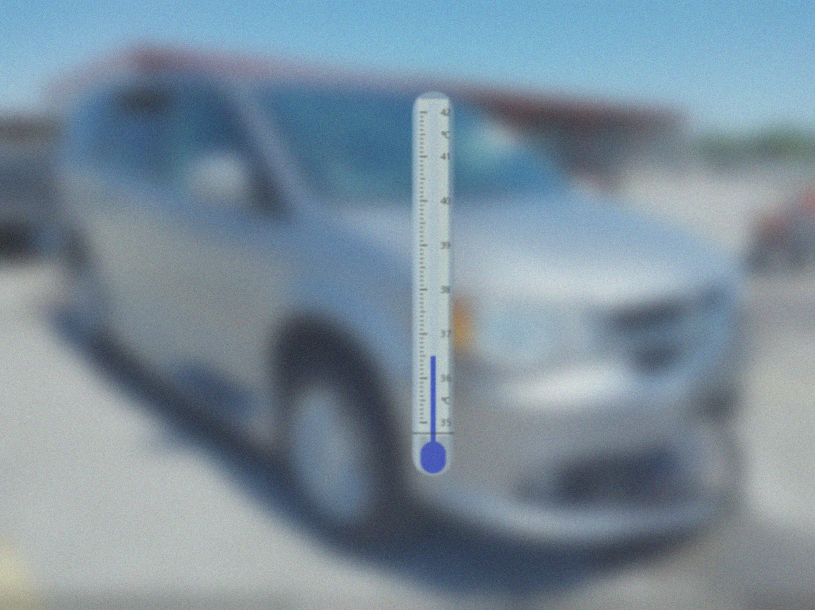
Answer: 36.5 (°C)
